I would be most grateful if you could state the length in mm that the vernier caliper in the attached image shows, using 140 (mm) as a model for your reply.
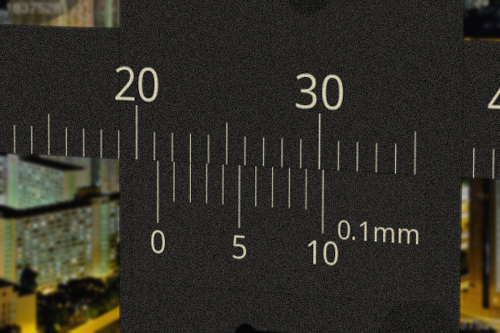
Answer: 21.2 (mm)
